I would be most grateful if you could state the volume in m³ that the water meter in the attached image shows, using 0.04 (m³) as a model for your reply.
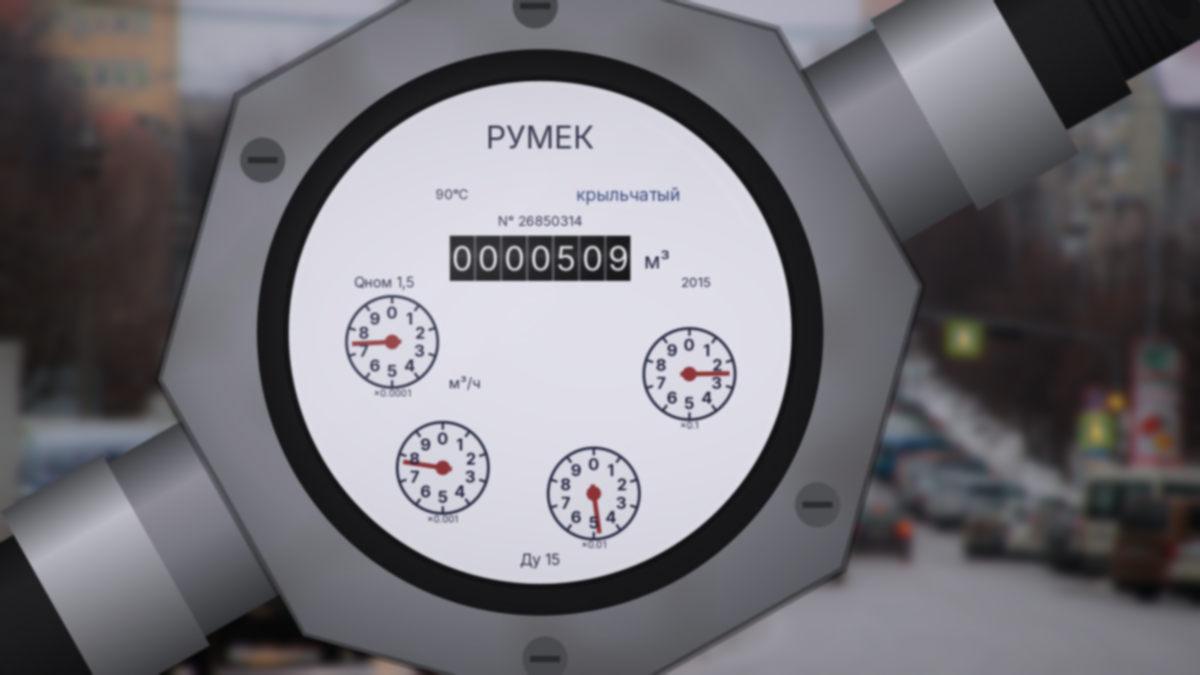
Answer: 509.2477 (m³)
